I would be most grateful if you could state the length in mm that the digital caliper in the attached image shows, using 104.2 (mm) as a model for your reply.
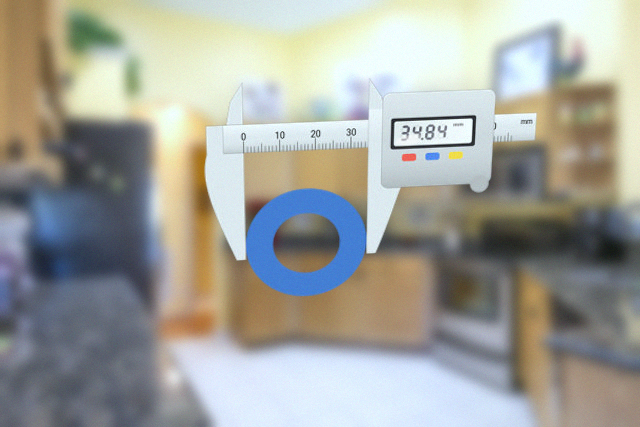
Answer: 34.84 (mm)
